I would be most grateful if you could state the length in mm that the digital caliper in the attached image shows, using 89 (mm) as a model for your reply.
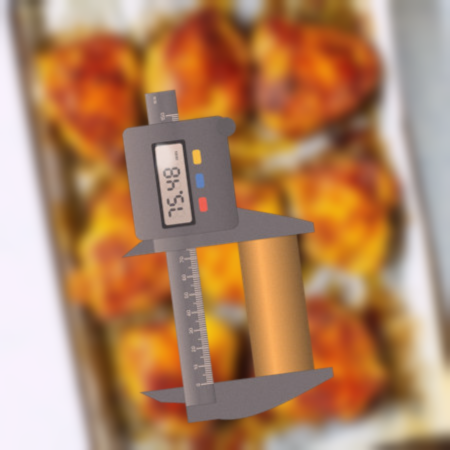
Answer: 75.48 (mm)
